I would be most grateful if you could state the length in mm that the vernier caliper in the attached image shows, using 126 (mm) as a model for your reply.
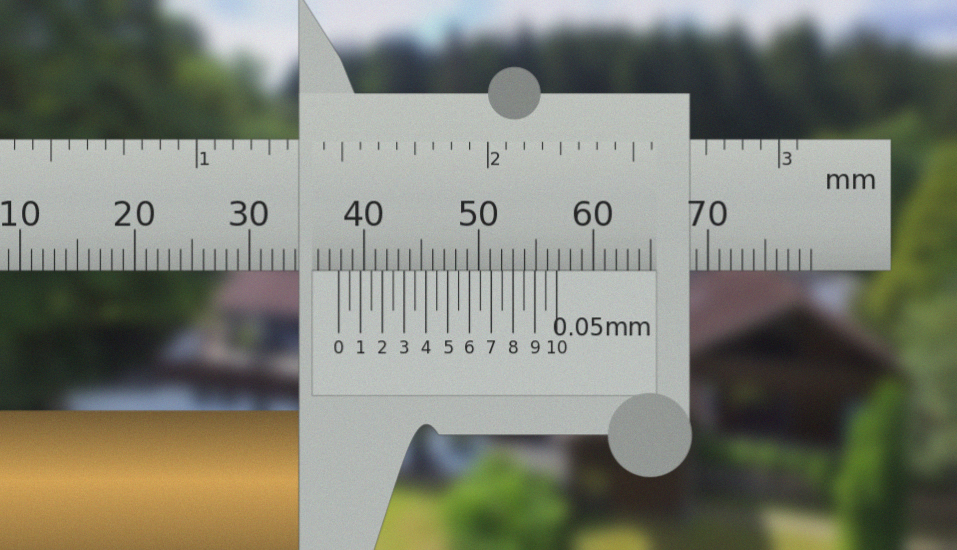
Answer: 37.8 (mm)
